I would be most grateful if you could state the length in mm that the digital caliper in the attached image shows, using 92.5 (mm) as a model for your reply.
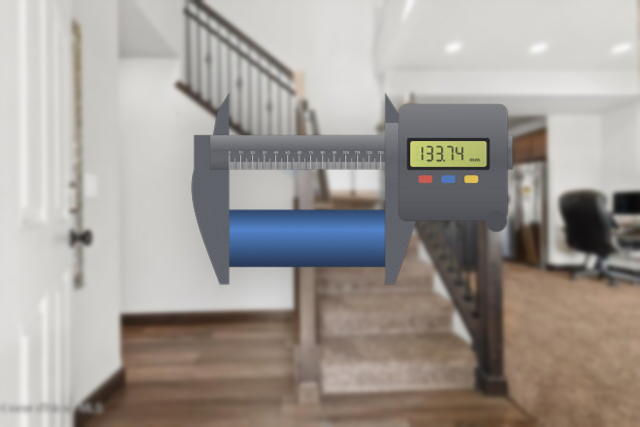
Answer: 133.74 (mm)
